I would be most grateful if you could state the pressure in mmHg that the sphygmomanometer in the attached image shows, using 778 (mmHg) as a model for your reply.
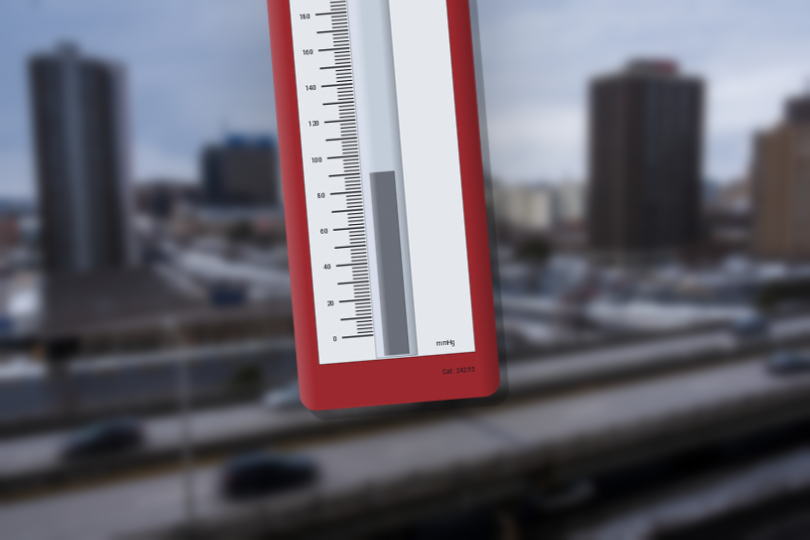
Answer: 90 (mmHg)
